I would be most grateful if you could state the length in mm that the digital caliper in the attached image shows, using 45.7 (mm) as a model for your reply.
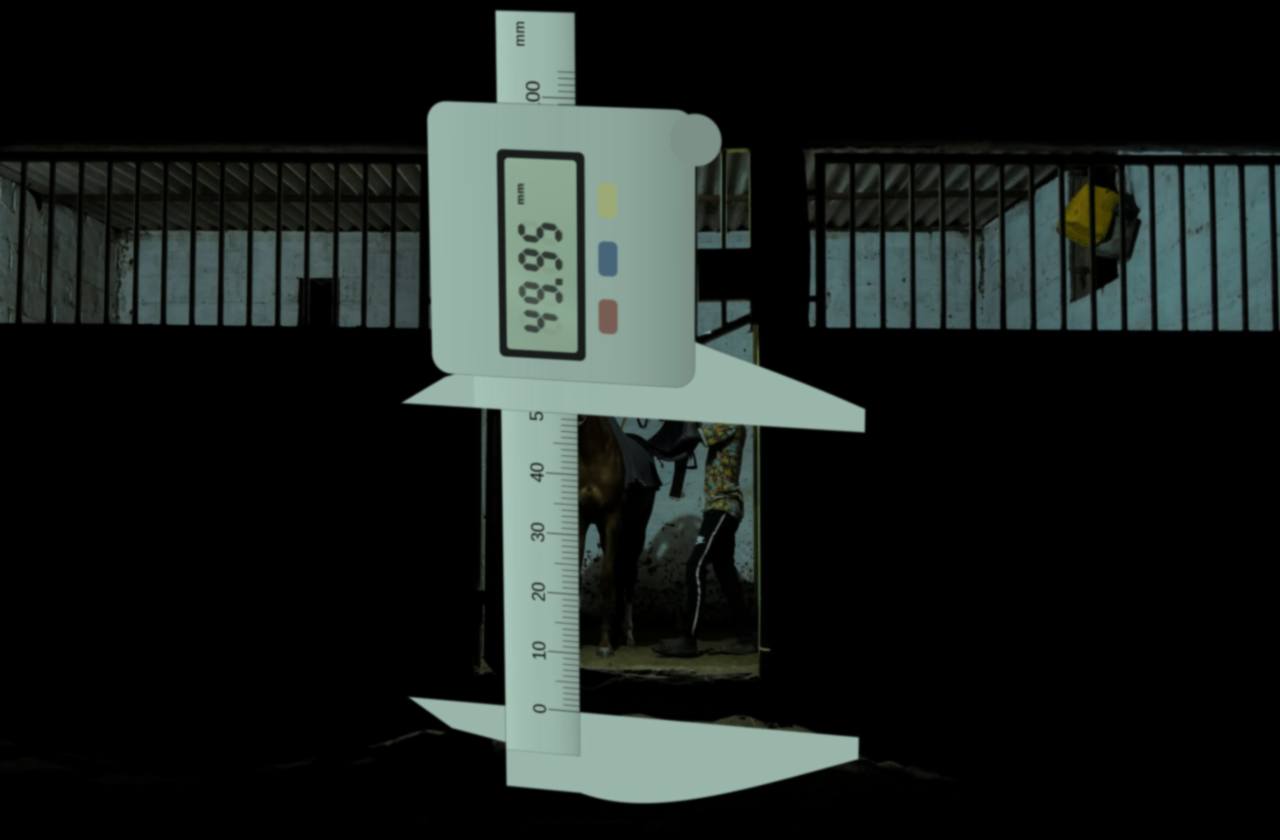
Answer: 49.95 (mm)
